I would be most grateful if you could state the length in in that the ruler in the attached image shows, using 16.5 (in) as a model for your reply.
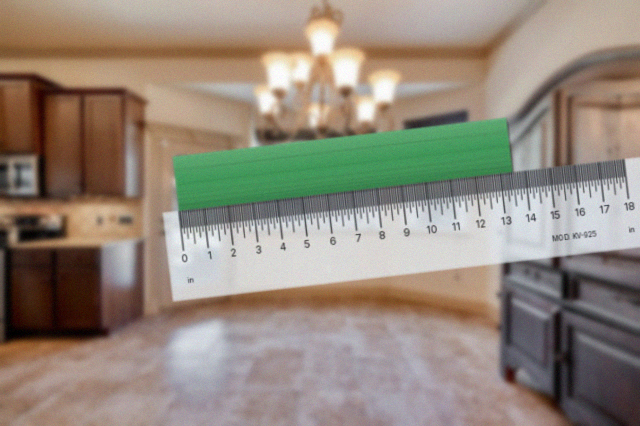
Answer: 13.5 (in)
